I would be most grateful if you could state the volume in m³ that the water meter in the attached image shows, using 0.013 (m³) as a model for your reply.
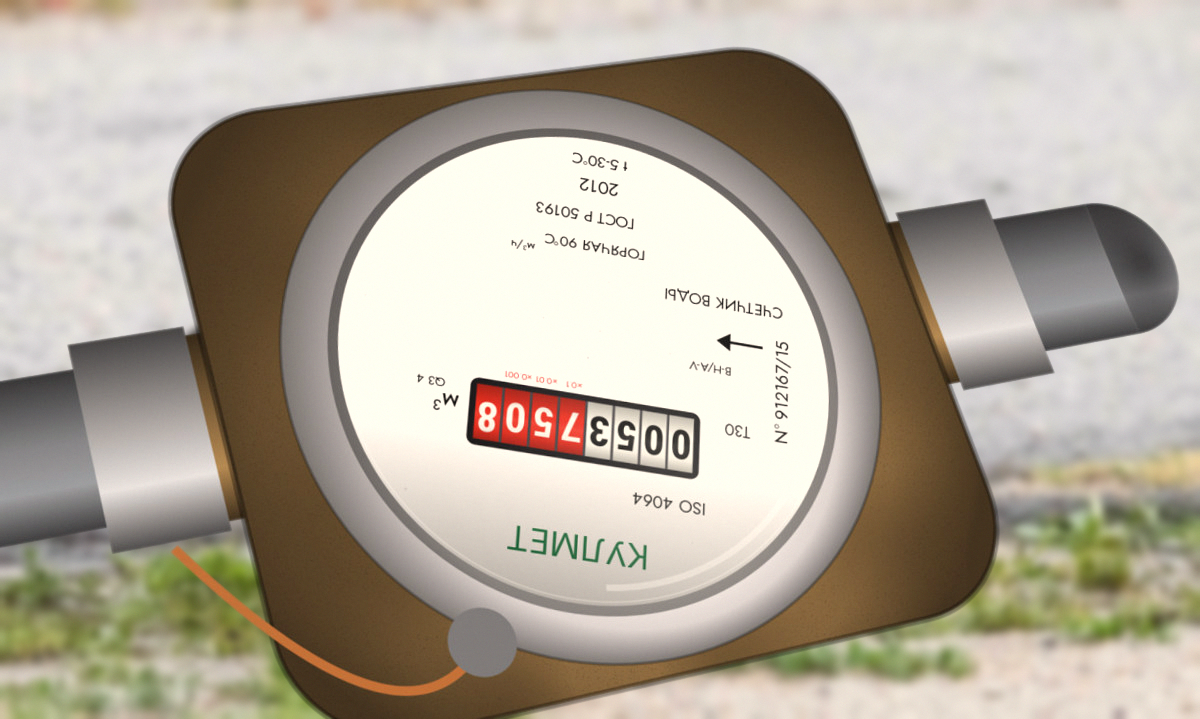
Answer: 53.7508 (m³)
